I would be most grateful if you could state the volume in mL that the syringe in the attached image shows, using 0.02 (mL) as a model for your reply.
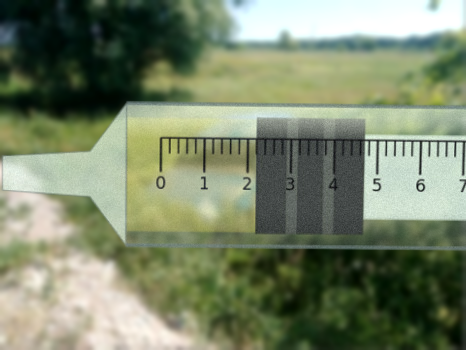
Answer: 2.2 (mL)
